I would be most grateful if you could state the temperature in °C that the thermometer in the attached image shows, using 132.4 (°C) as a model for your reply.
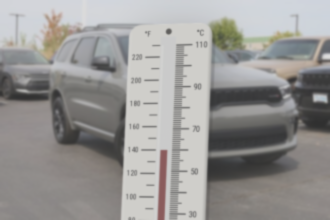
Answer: 60 (°C)
